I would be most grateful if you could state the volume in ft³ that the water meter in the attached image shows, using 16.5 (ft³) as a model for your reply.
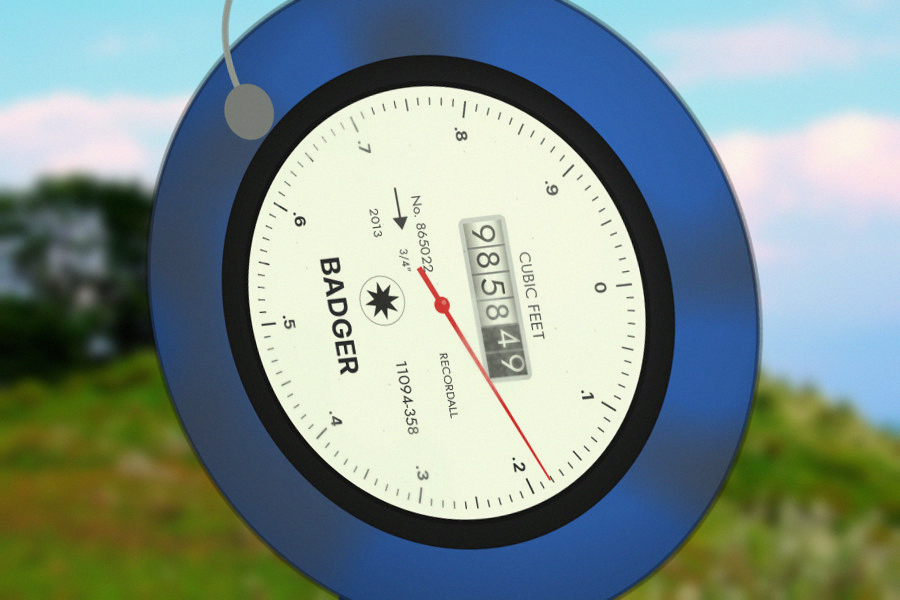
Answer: 985849.18 (ft³)
